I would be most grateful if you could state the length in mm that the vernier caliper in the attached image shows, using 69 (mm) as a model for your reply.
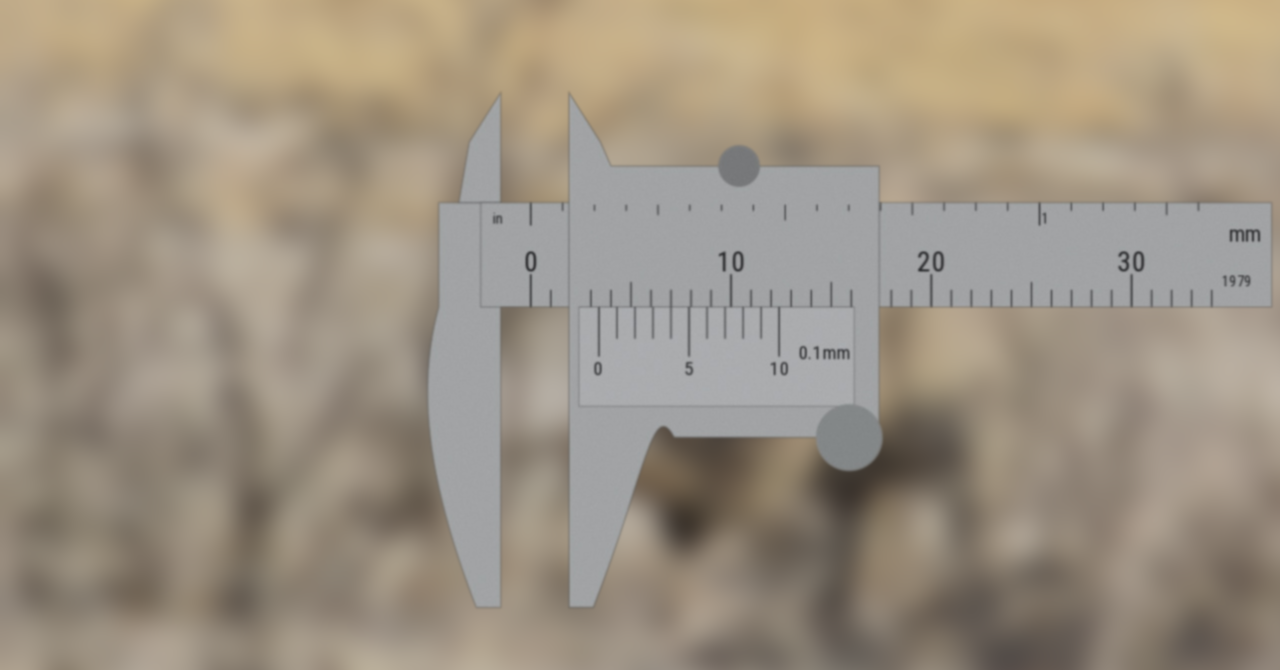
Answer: 3.4 (mm)
